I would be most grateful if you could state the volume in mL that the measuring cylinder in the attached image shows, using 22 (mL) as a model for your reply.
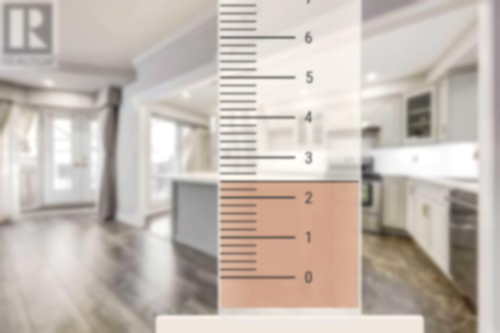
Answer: 2.4 (mL)
